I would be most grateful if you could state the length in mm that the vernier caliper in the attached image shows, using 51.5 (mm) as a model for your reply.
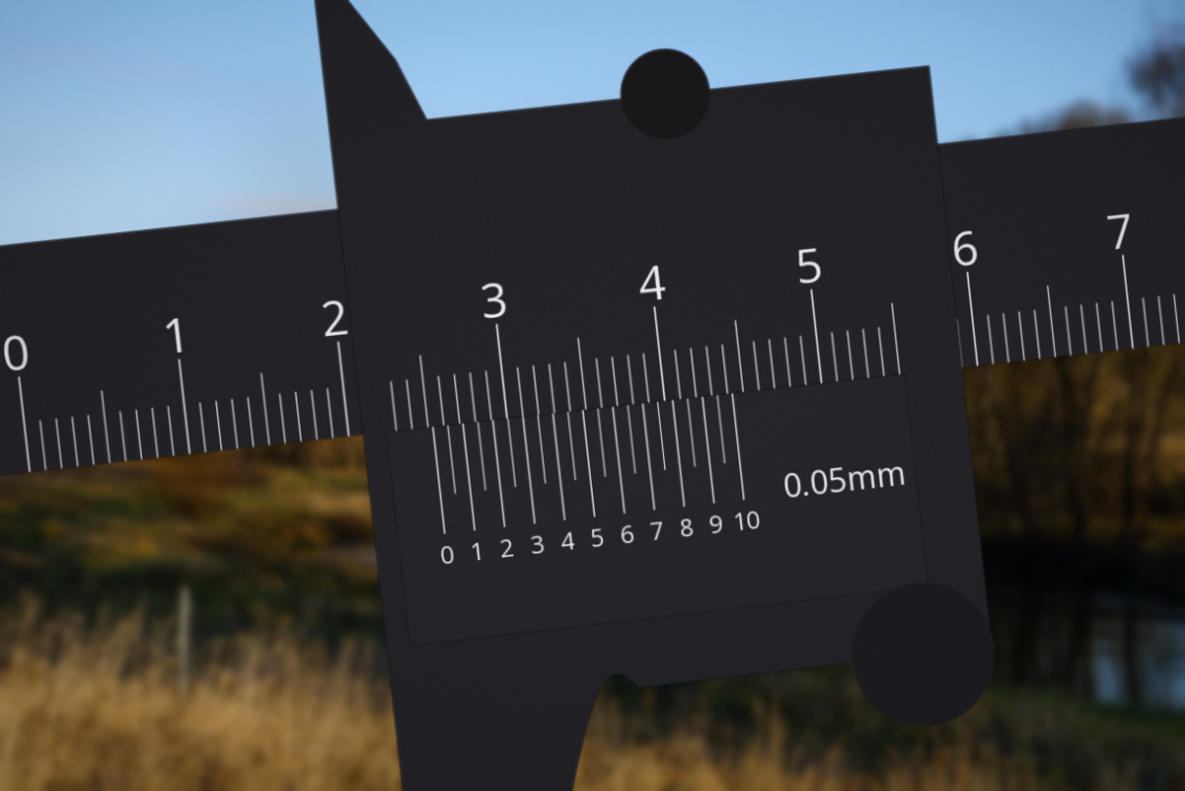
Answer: 25.3 (mm)
